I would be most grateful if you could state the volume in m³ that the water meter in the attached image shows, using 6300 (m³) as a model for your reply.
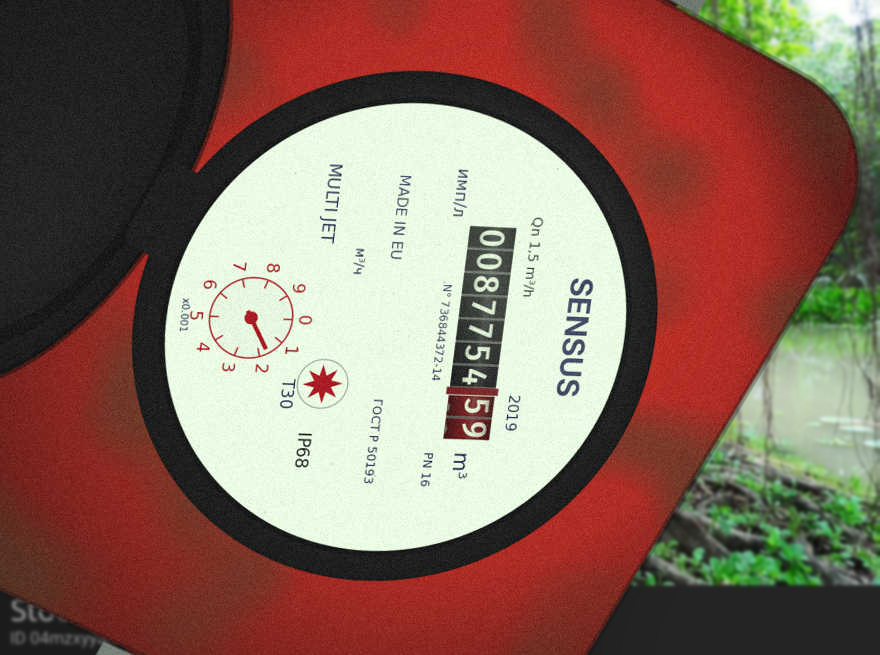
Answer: 87754.591 (m³)
